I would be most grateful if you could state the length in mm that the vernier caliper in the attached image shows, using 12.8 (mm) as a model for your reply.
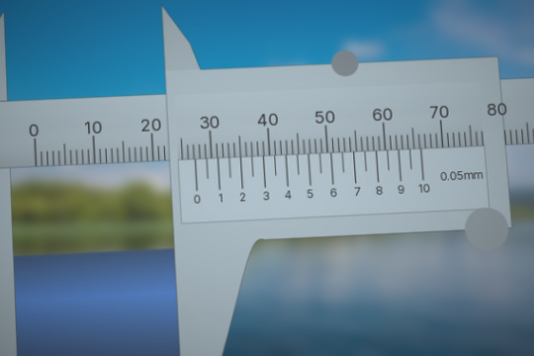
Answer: 27.2 (mm)
